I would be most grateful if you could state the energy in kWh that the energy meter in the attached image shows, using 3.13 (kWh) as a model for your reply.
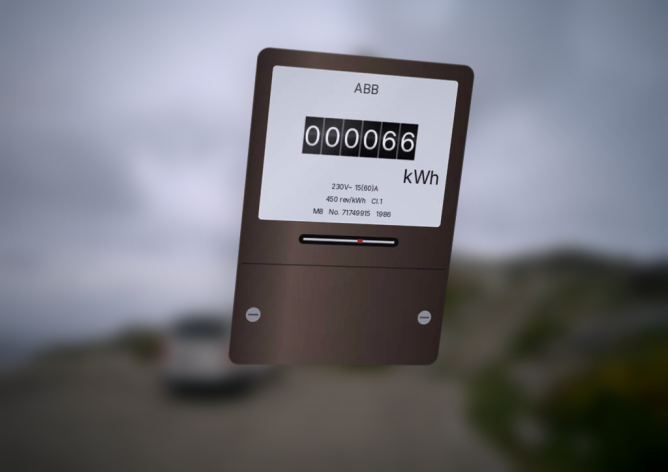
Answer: 66 (kWh)
